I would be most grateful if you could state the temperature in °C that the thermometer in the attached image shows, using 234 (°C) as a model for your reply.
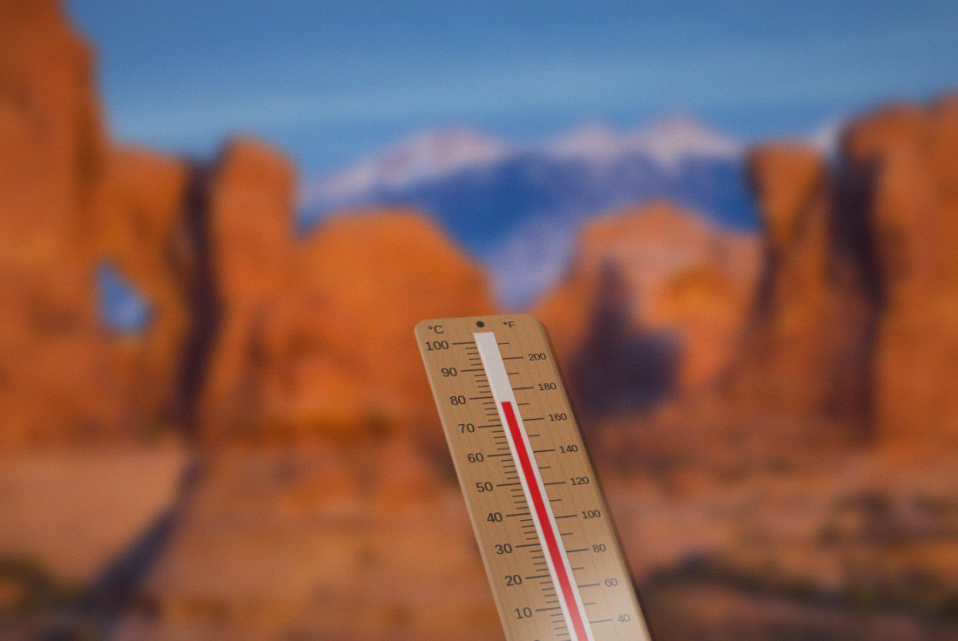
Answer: 78 (°C)
